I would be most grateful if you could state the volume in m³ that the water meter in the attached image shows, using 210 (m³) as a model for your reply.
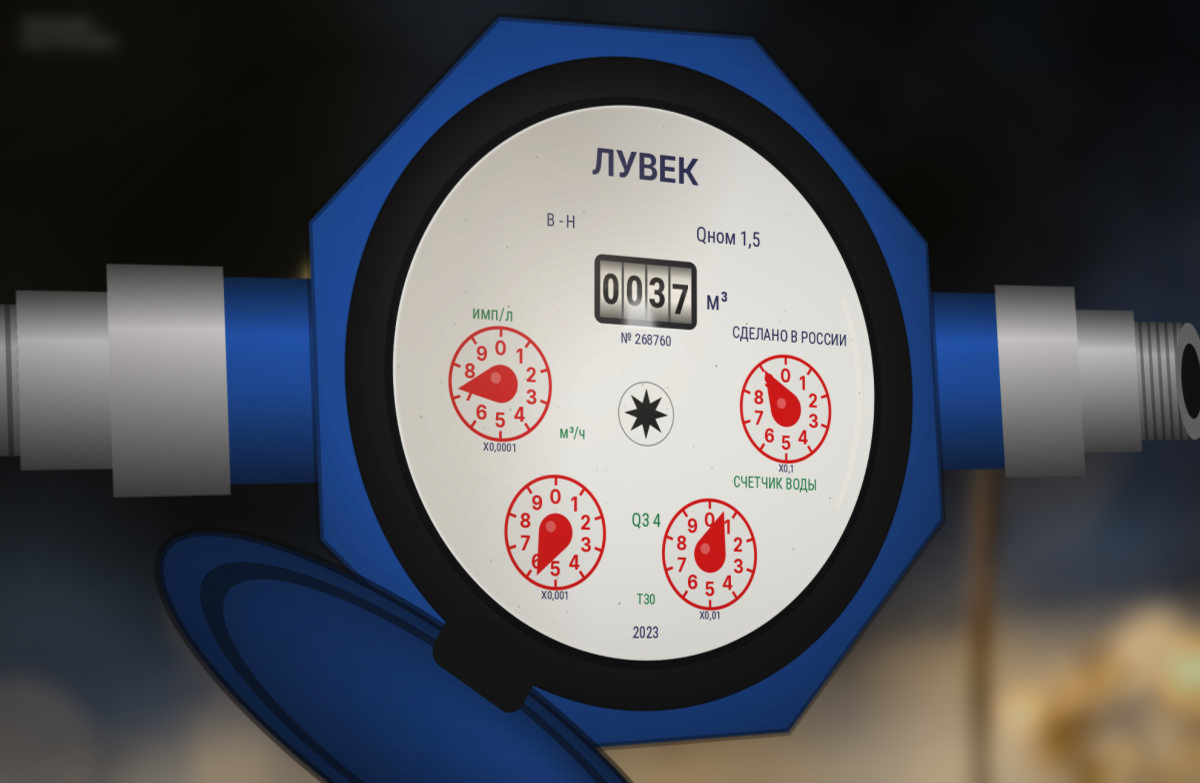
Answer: 36.9057 (m³)
